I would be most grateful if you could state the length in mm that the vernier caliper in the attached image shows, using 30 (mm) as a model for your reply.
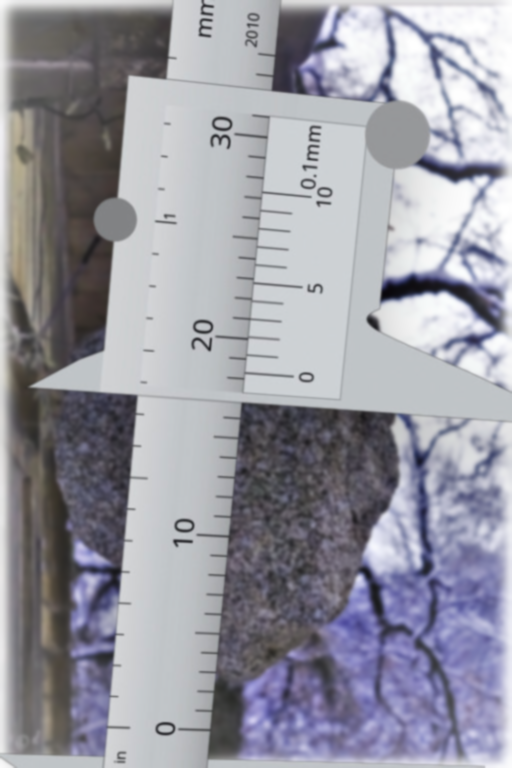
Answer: 18.3 (mm)
